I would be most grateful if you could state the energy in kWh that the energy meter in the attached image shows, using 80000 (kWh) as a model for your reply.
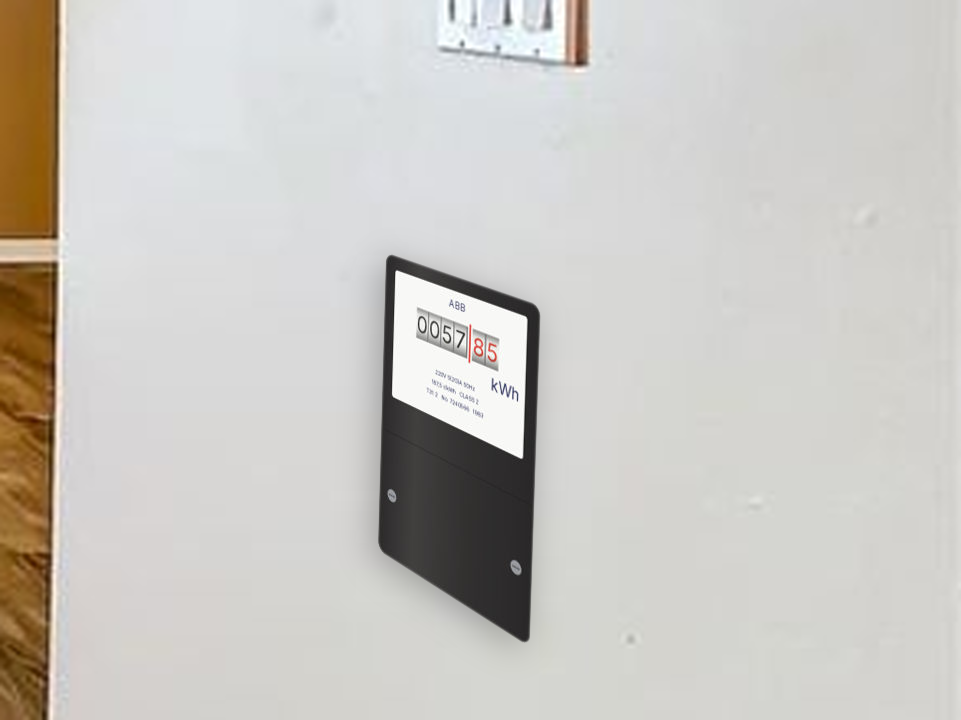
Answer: 57.85 (kWh)
